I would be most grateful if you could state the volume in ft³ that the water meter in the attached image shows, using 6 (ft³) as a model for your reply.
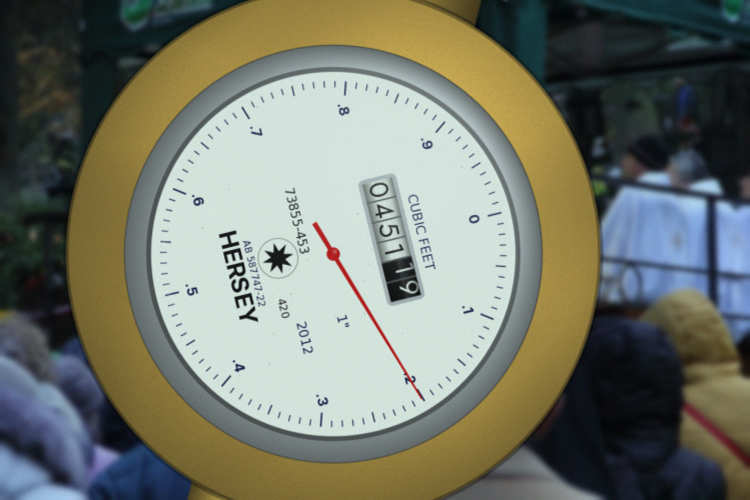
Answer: 45119.20 (ft³)
